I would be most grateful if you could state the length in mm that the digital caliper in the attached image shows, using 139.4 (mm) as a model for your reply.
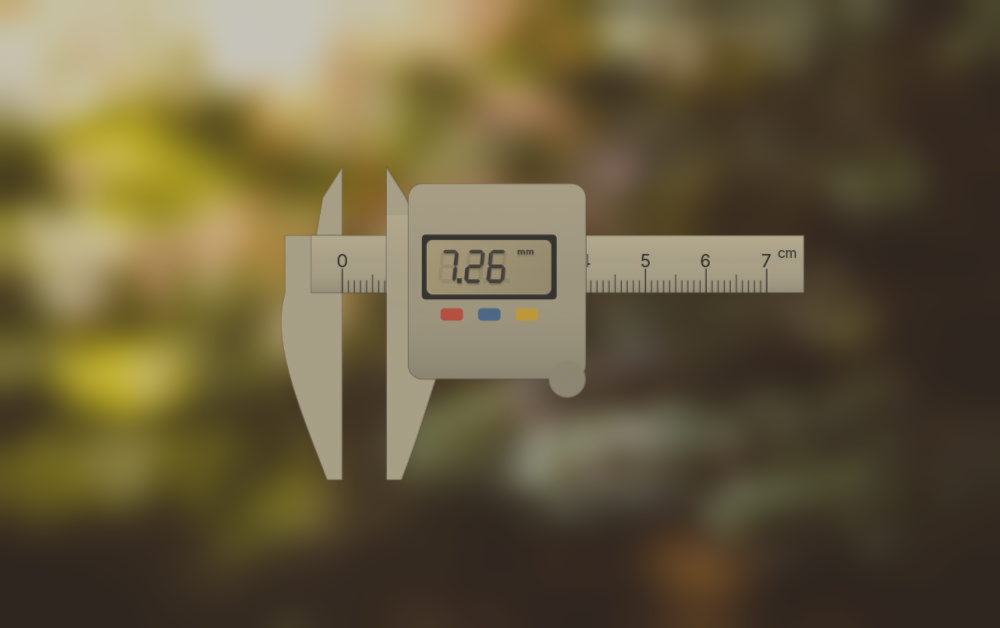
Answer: 7.26 (mm)
